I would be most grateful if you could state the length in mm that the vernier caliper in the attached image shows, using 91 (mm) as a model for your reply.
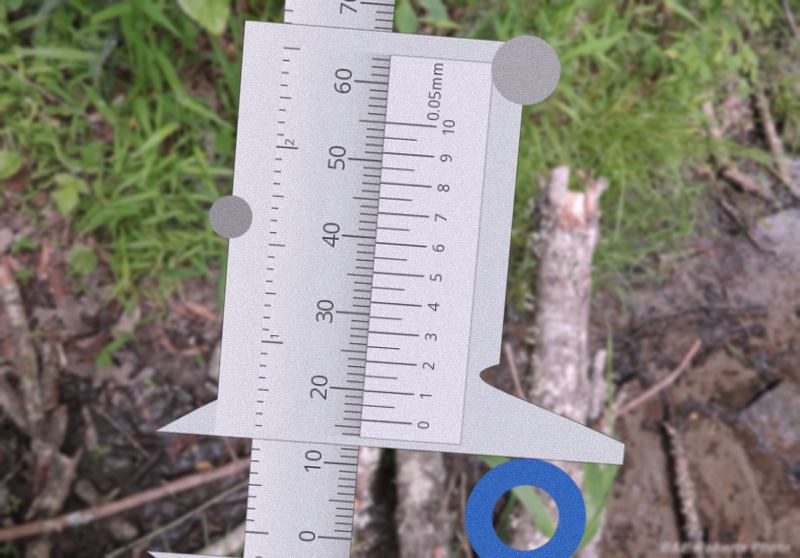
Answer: 16.0 (mm)
